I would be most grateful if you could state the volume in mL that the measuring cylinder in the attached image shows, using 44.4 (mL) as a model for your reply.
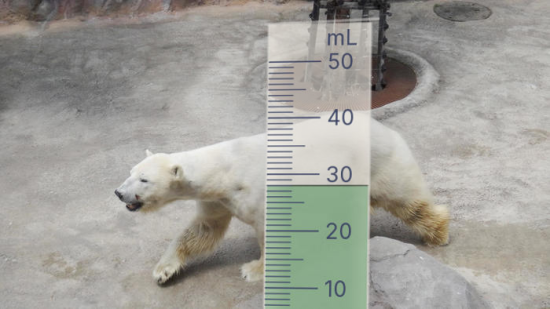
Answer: 28 (mL)
